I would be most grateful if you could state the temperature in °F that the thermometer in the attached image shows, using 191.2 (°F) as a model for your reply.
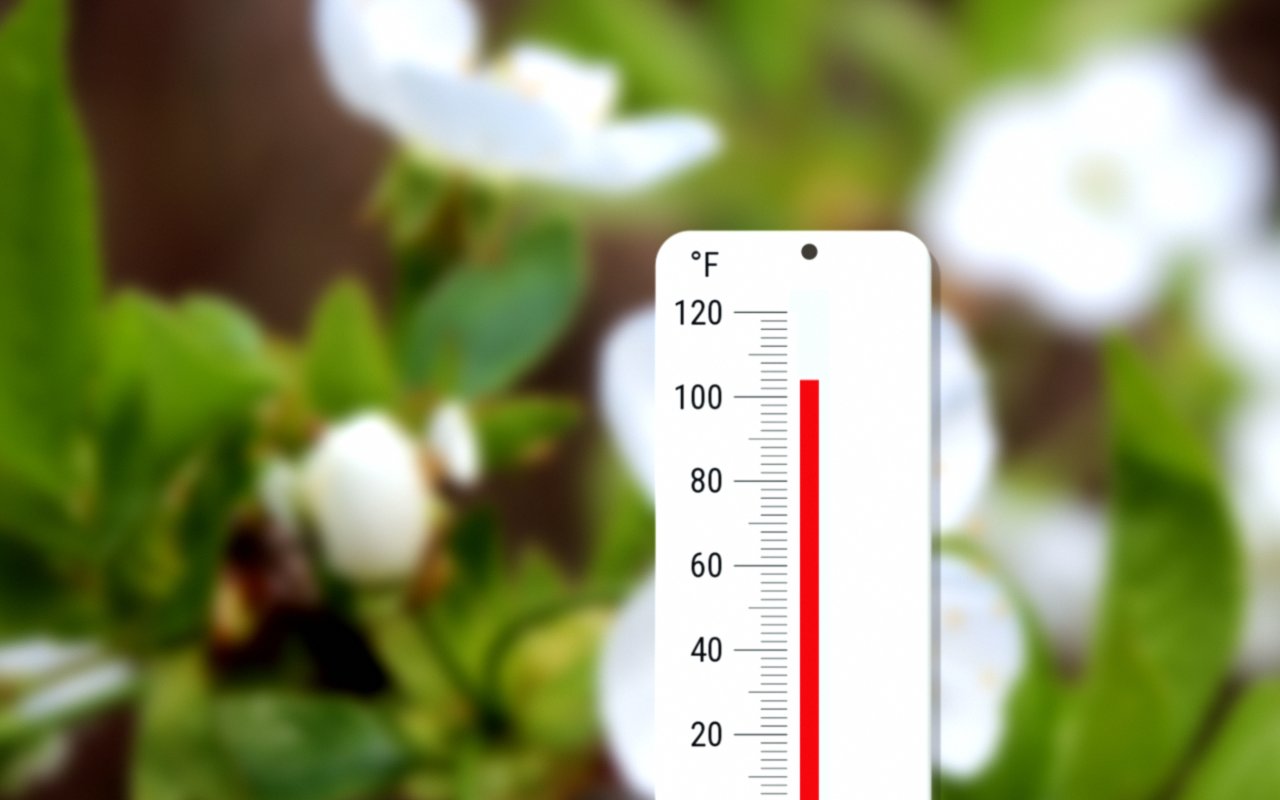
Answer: 104 (°F)
